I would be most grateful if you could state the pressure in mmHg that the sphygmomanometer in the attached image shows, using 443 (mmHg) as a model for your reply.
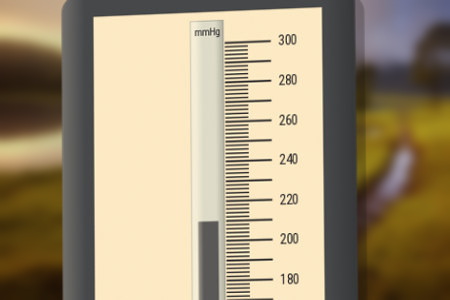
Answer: 210 (mmHg)
